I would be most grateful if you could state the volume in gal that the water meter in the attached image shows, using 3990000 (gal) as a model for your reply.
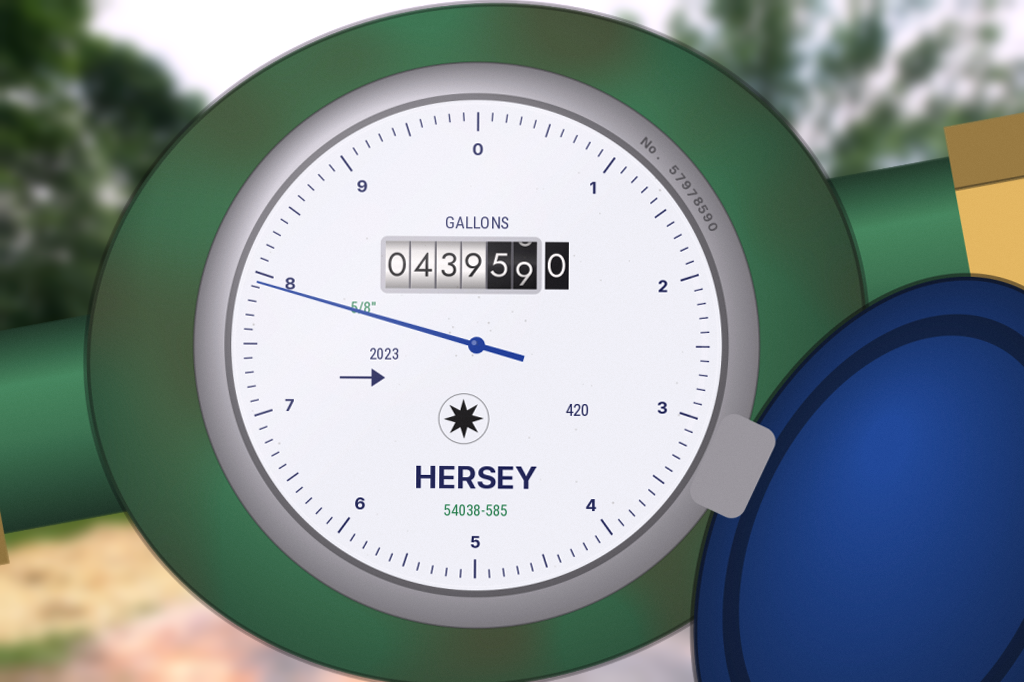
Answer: 439587.9 (gal)
